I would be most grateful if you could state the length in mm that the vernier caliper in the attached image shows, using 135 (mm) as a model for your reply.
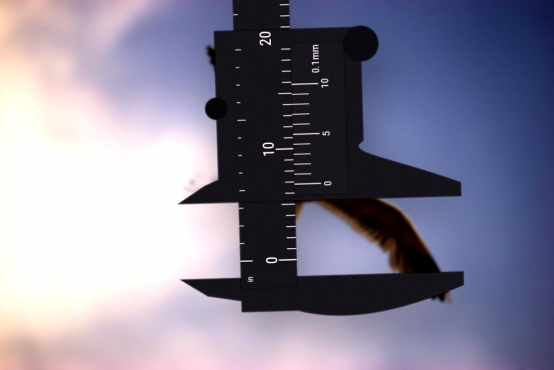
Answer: 6.8 (mm)
